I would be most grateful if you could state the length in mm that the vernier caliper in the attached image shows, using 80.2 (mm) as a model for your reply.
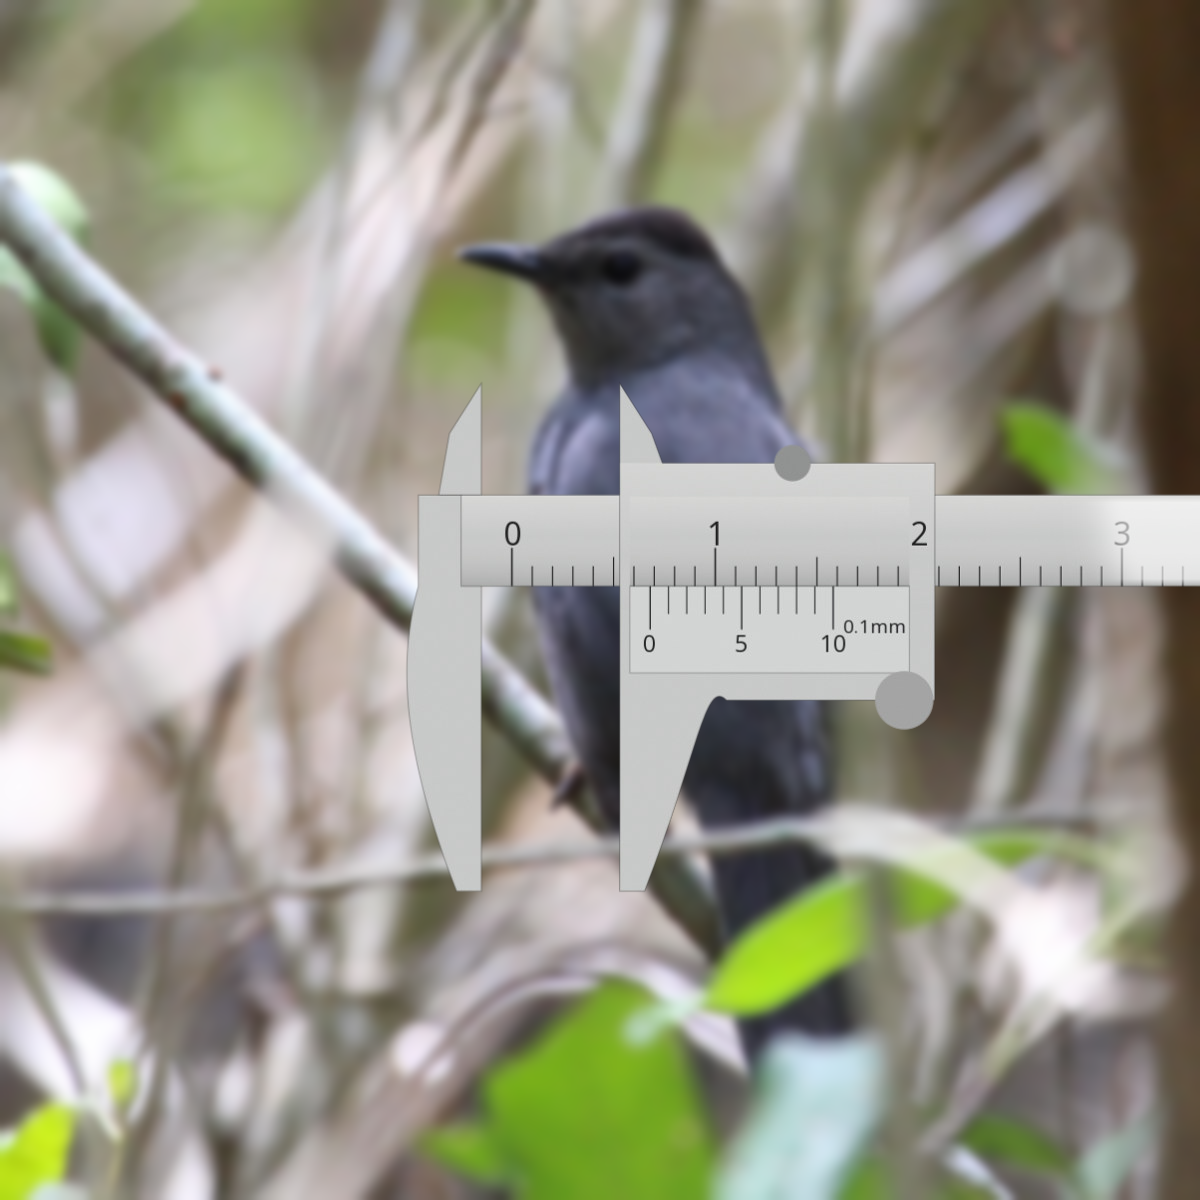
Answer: 6.8 (mm)
